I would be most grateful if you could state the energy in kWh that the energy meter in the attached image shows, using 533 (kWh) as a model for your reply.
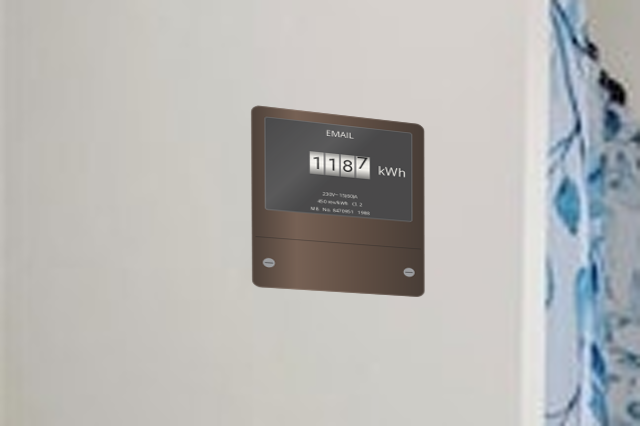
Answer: 1187 (kWh)
